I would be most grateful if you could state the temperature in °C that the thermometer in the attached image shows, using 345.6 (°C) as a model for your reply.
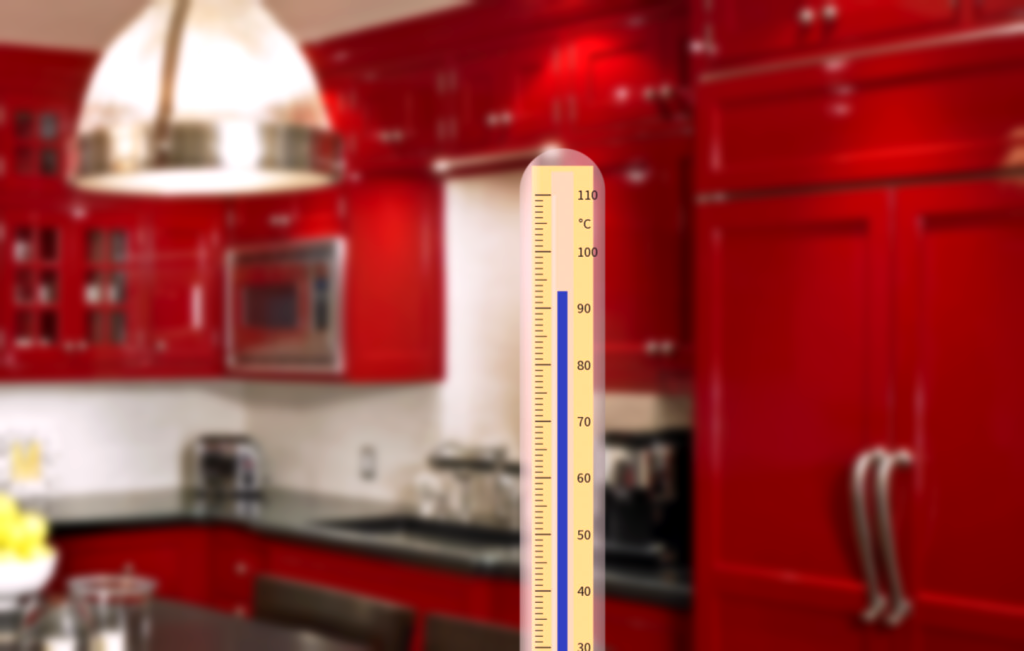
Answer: 93 (°C)
